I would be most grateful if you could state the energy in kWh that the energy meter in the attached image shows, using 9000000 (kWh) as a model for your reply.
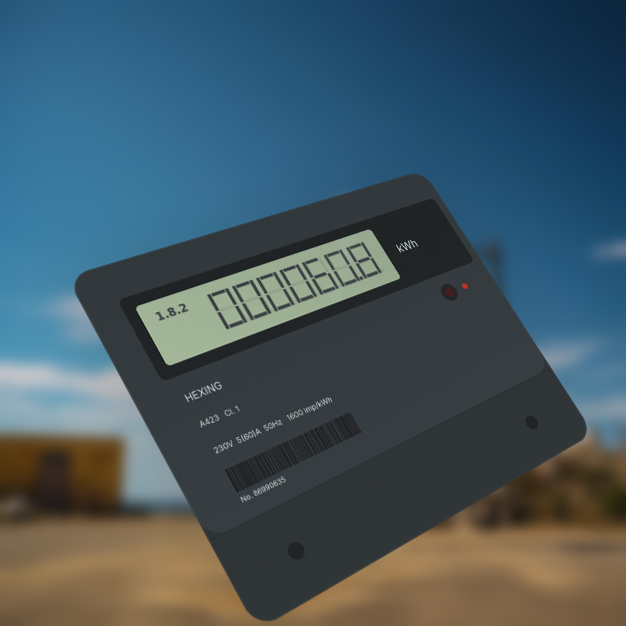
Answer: 60.8 (kWh)
